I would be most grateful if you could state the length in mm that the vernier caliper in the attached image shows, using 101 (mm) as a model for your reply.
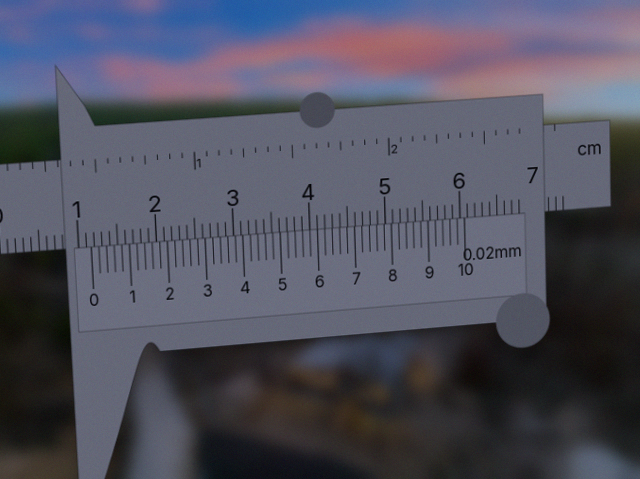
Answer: 11.6 (mm)
